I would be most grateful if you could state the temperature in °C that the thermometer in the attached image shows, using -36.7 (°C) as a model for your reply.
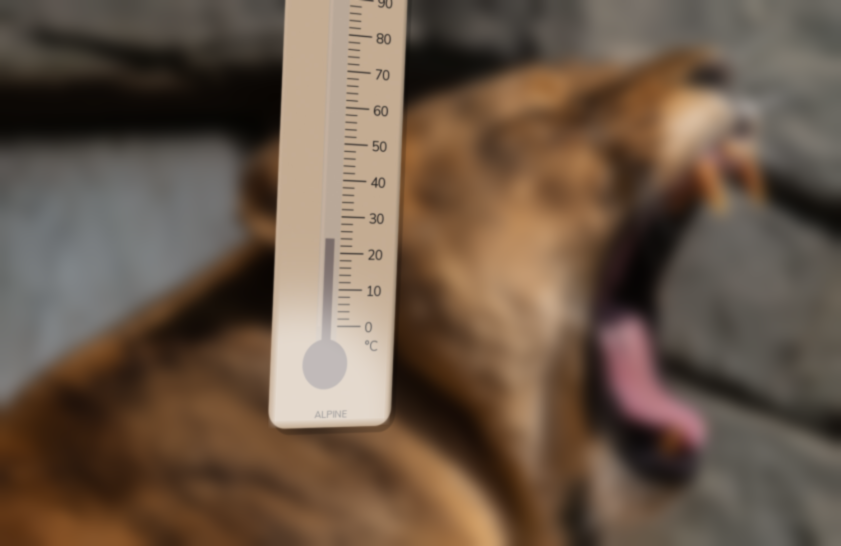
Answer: 24 (°C)
